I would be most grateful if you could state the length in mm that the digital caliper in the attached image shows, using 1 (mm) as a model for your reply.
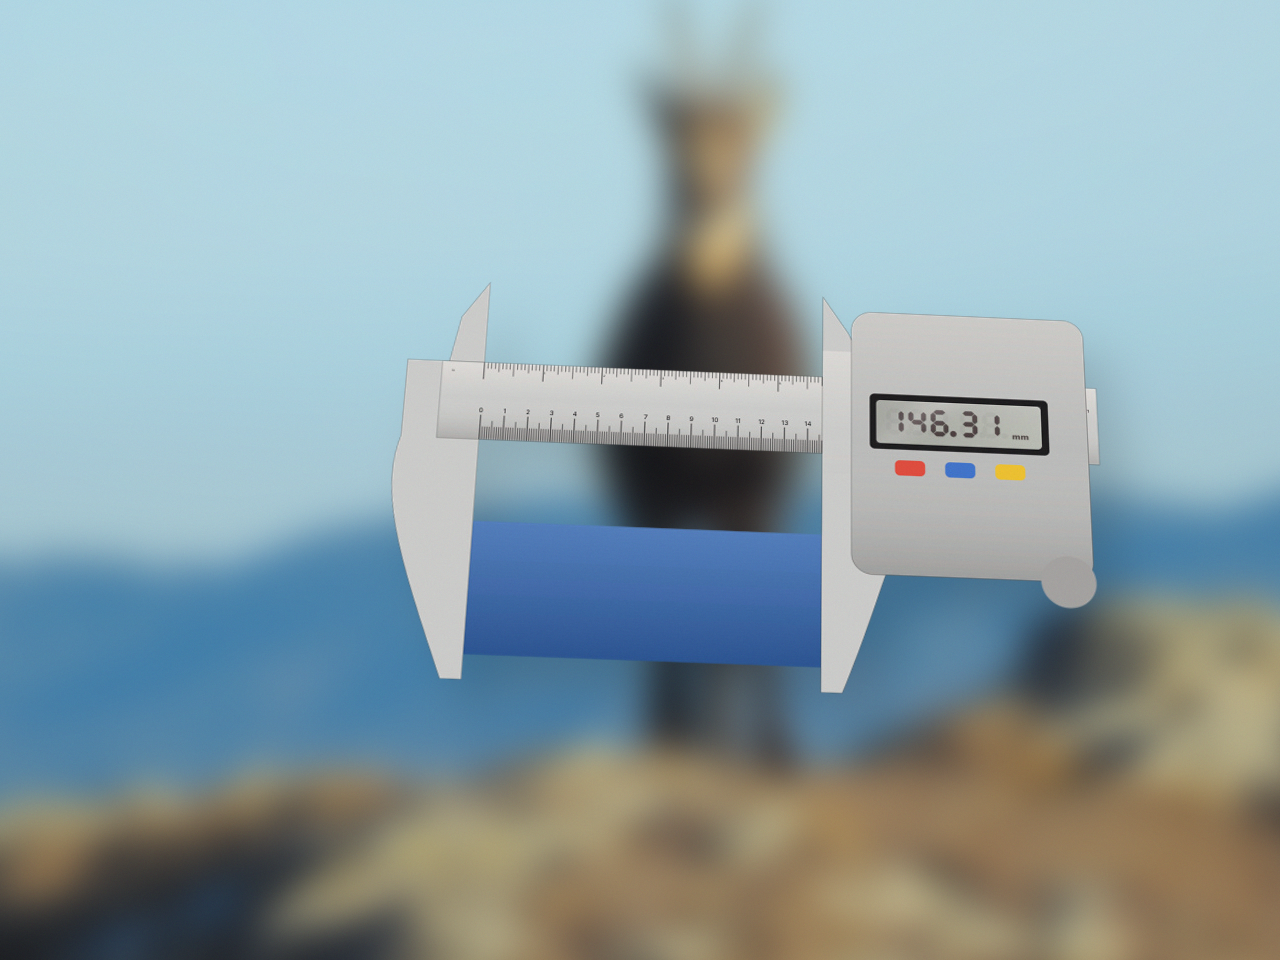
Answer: 146.31 (mm)
